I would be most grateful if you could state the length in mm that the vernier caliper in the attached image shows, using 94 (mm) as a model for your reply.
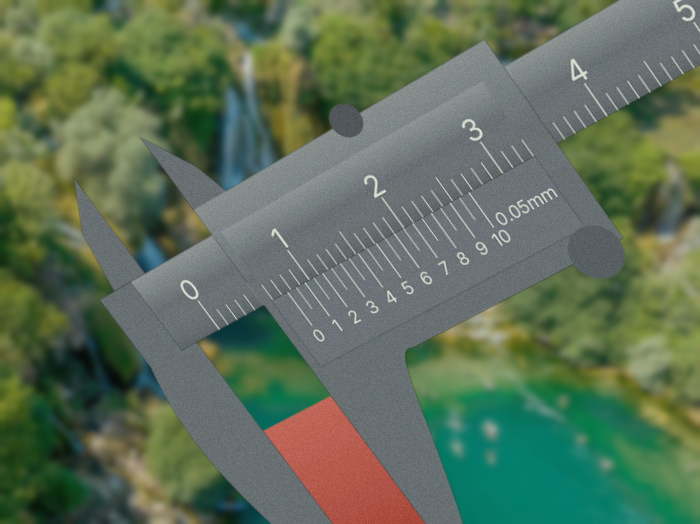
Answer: 7.6 (mm)
